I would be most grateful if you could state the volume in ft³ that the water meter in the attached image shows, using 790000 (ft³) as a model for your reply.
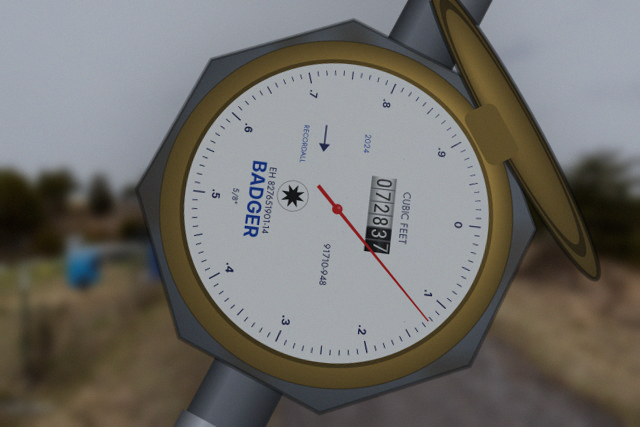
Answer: 72837.12 (ft³)
